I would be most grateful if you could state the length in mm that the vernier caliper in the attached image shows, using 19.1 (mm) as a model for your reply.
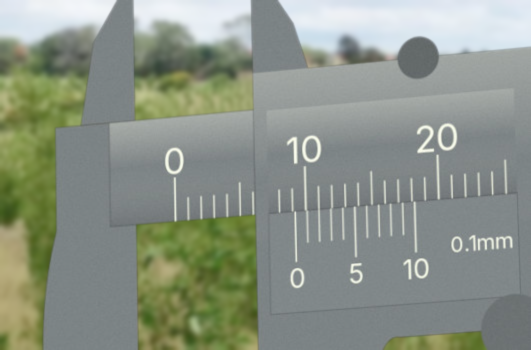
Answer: 9.2 (mm)
